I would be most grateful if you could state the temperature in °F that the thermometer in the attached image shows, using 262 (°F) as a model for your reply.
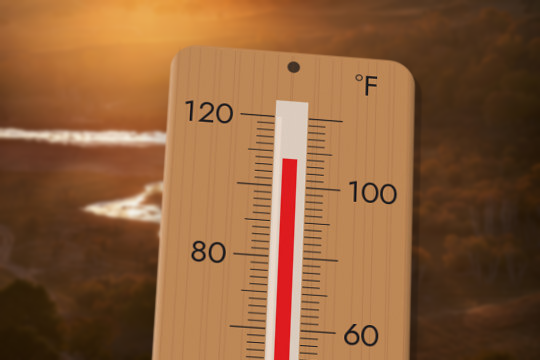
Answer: 108 (°F)
